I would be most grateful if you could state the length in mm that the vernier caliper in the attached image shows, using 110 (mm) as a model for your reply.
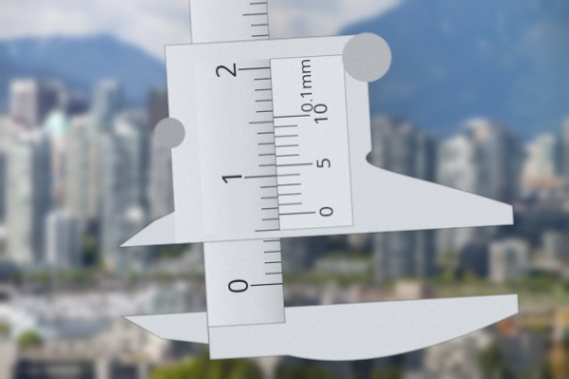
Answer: 6.4 (mm)
